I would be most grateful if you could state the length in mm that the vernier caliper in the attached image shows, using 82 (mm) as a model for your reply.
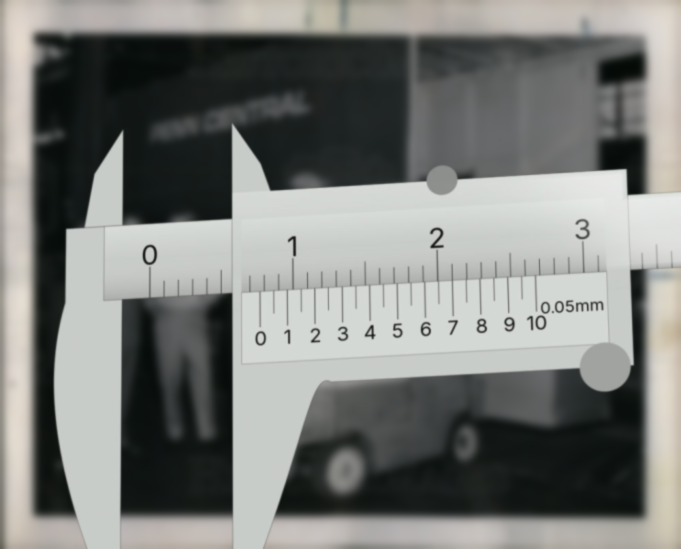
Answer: 7.7 (mm)
